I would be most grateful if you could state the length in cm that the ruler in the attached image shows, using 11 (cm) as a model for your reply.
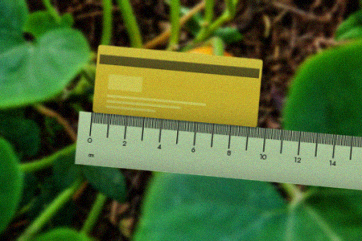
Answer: 9.5 (cm)
